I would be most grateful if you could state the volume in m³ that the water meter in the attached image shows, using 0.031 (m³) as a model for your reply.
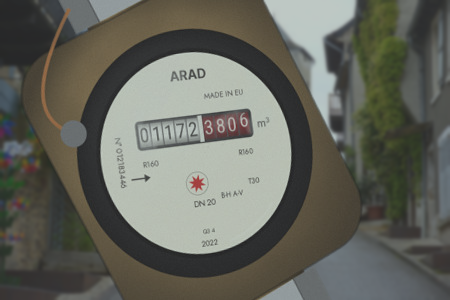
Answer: 1172.3806 (m³)
